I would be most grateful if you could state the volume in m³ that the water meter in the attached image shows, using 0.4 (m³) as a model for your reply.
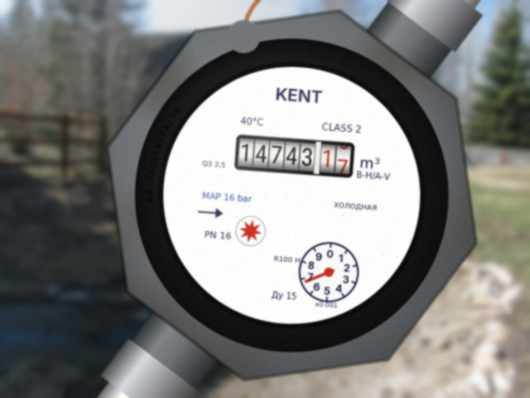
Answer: 14743.166 (m³)
